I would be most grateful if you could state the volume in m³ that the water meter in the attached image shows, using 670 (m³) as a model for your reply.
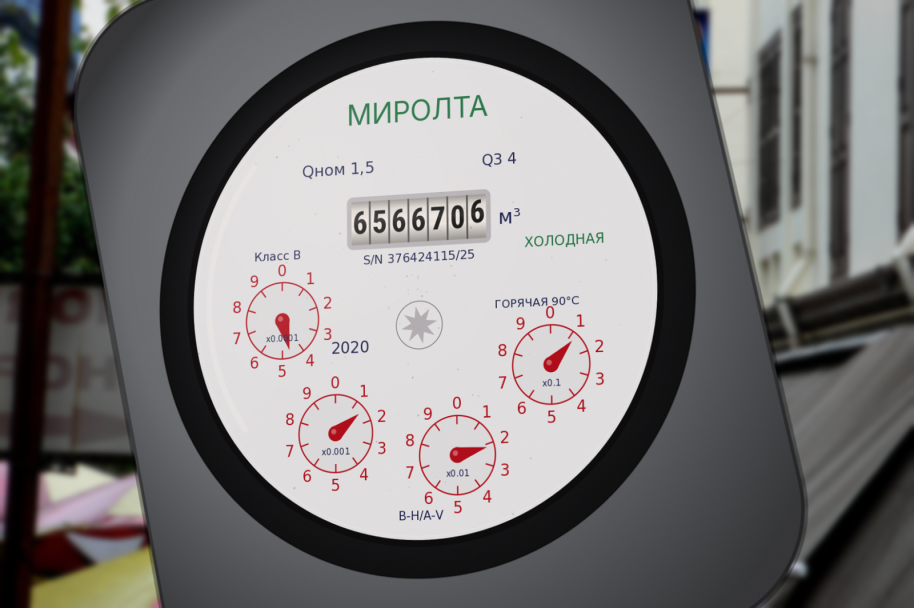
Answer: 6566706.1214 (m³)
